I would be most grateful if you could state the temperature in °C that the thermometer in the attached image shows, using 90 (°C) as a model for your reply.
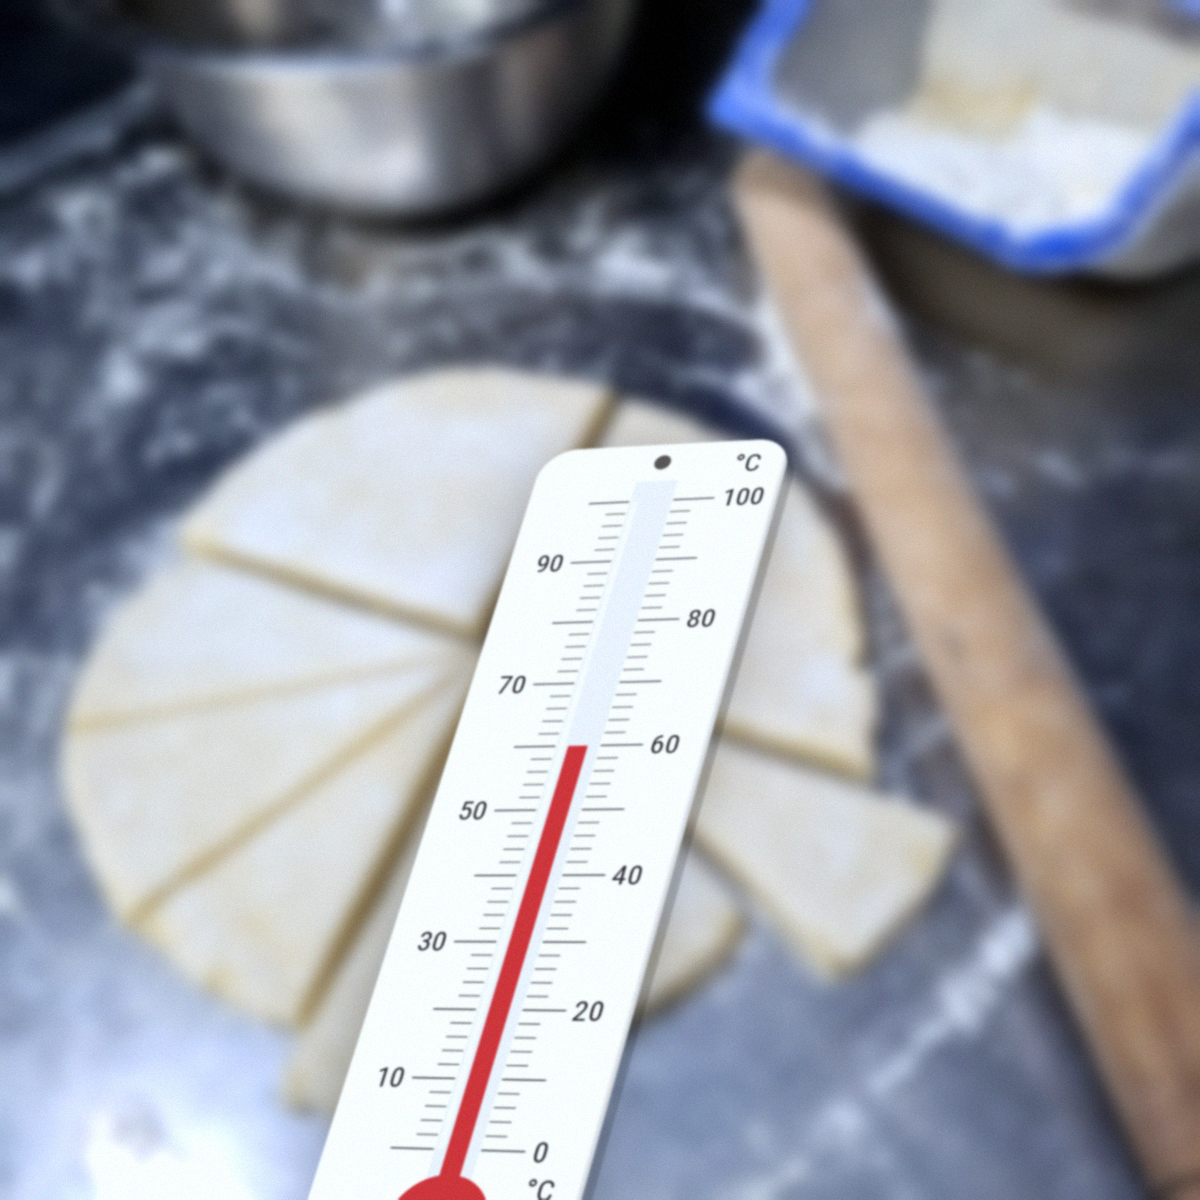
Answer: 60 (°C)
